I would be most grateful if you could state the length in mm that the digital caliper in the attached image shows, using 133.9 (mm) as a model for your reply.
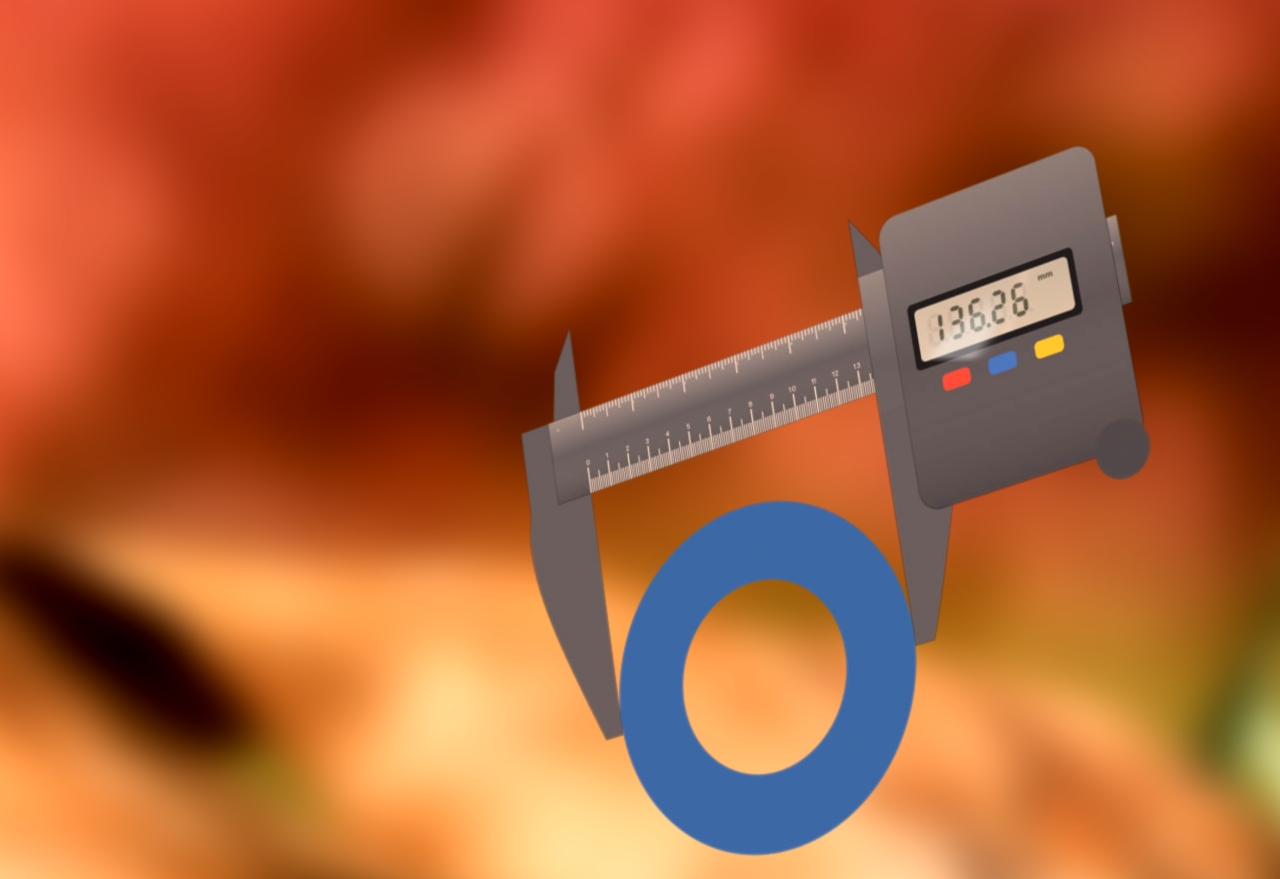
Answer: 136.26 (mm)
